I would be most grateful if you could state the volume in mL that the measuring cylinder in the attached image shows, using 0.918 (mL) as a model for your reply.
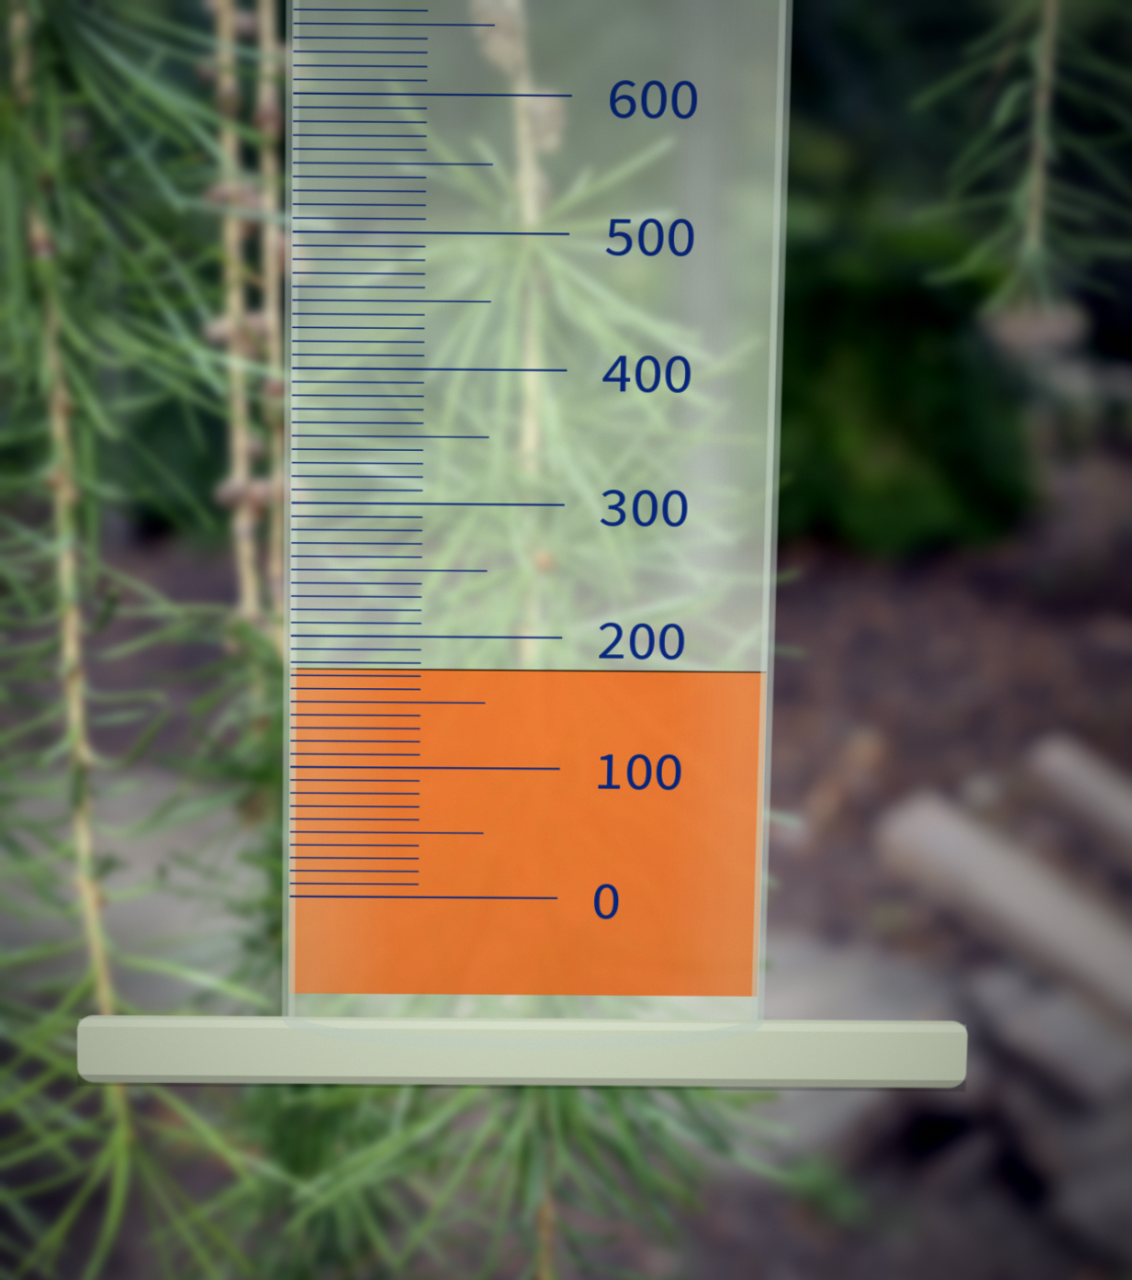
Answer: 175 (mL)
